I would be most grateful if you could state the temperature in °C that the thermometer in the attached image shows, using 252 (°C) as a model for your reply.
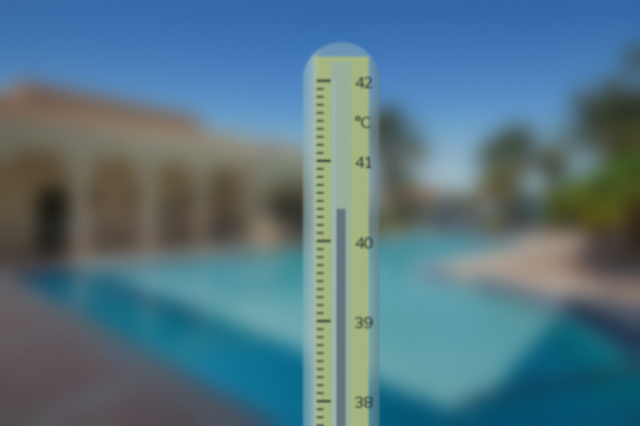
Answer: 40.4 (°C)
